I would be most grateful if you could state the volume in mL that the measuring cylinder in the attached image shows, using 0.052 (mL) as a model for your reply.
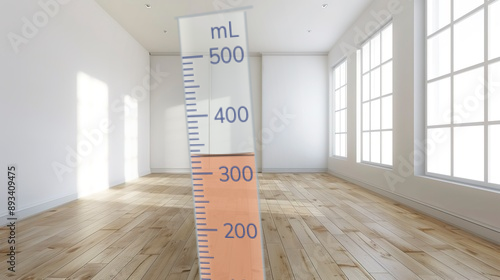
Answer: 330 (mL)
